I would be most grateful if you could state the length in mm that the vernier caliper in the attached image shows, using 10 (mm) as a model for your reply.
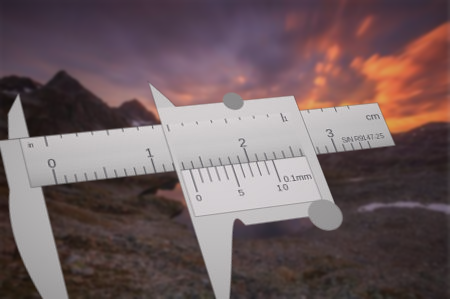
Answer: 13.6 (mm)
